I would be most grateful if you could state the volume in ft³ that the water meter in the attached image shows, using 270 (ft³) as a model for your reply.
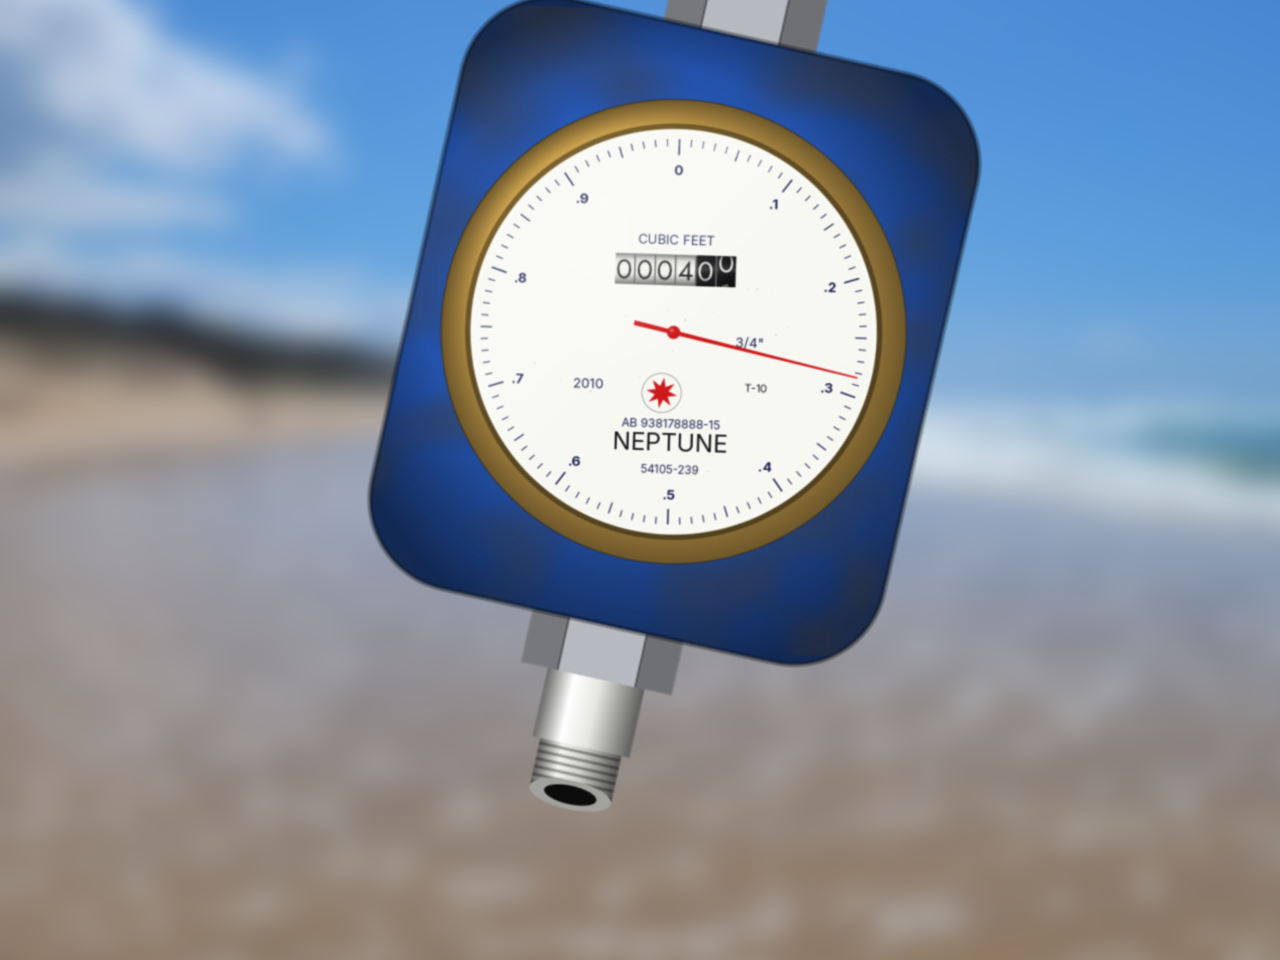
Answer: 400.28 (ft³)
